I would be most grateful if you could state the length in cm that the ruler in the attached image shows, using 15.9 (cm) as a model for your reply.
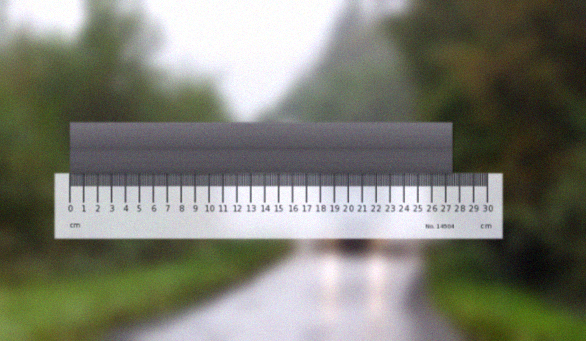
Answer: 27.5 (cm)
